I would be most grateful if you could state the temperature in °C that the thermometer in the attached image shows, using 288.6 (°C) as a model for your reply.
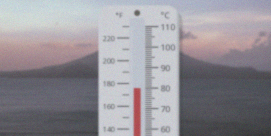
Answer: 80 (°C)
